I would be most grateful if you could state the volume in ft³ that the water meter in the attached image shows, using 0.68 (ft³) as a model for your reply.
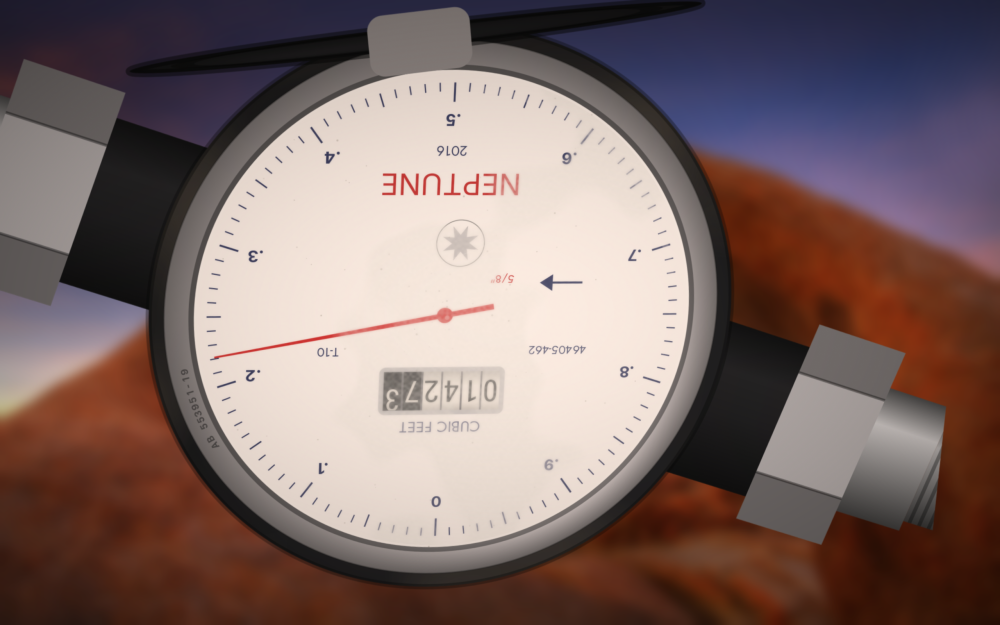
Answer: 14273.22 (ft³)
